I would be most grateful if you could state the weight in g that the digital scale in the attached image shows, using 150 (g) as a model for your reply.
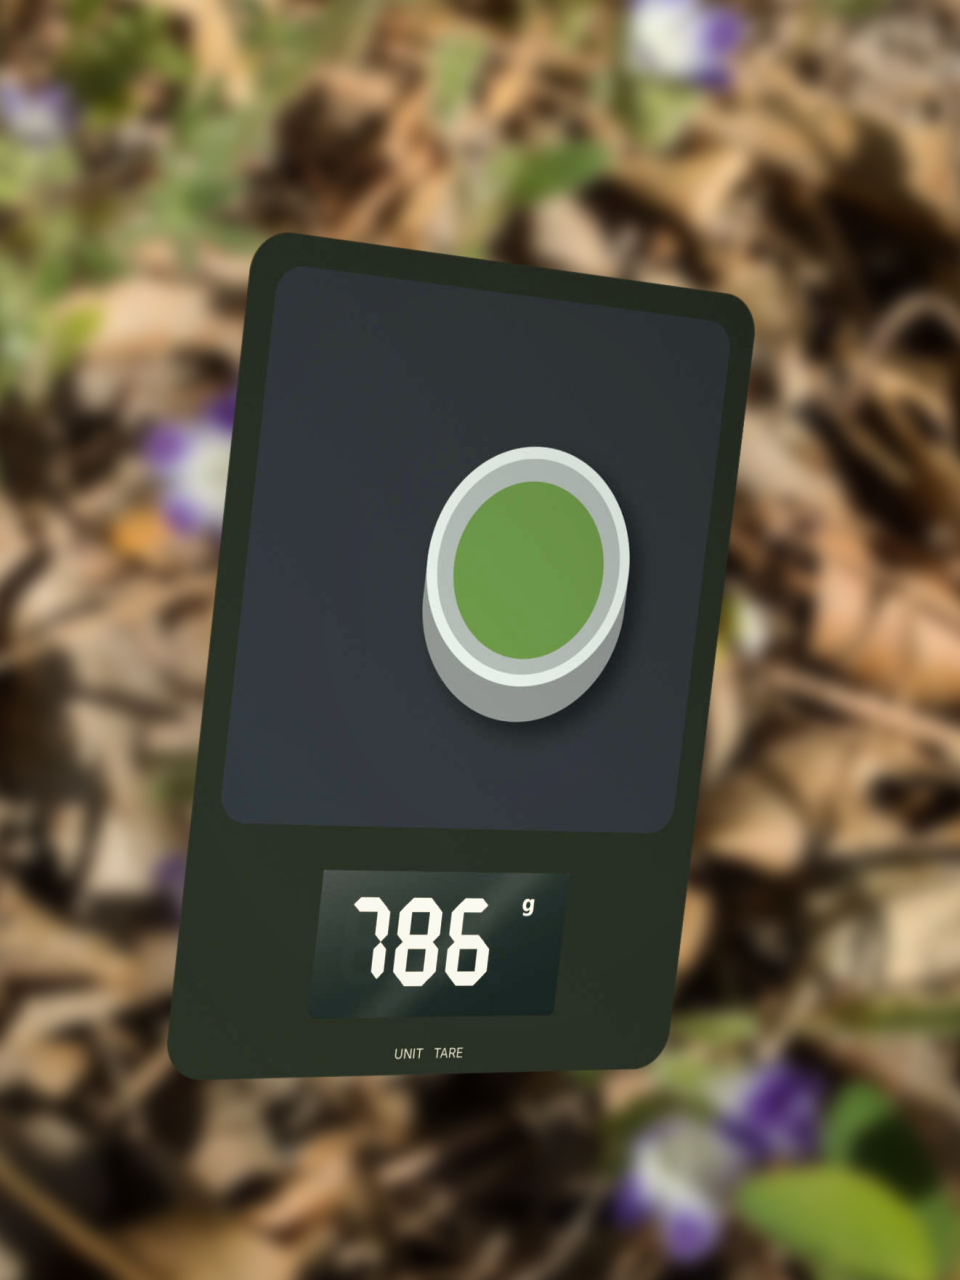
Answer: 786 (g)
